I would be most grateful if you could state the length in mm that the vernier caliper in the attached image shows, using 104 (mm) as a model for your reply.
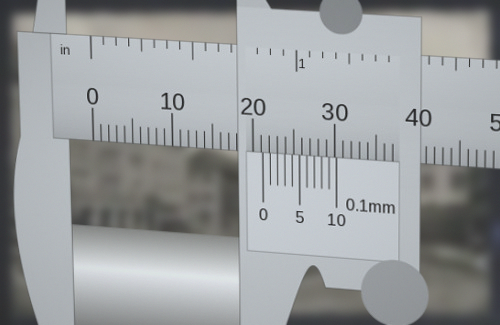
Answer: 21.2 (mm)
